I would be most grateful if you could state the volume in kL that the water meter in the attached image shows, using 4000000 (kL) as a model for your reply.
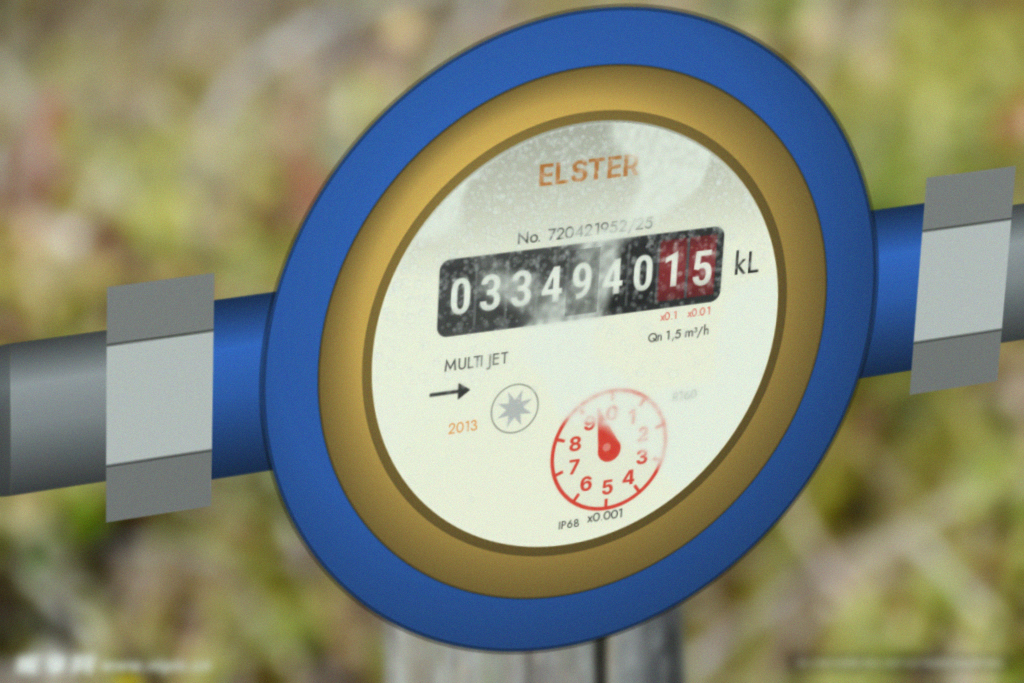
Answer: 334940.149 (kL)
